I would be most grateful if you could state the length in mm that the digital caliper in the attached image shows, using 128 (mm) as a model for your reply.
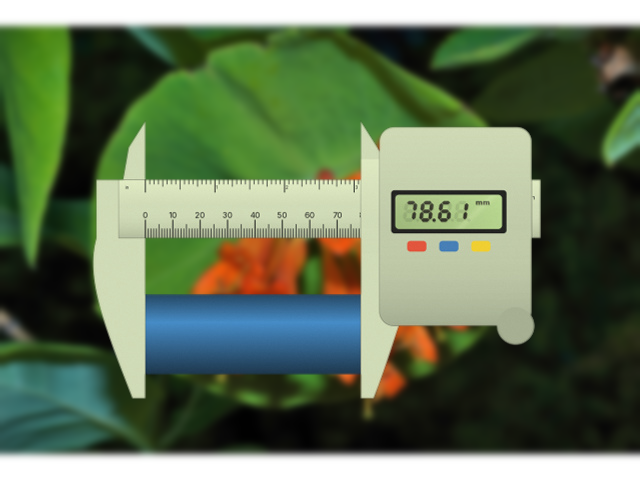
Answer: 78.61 (mm)
